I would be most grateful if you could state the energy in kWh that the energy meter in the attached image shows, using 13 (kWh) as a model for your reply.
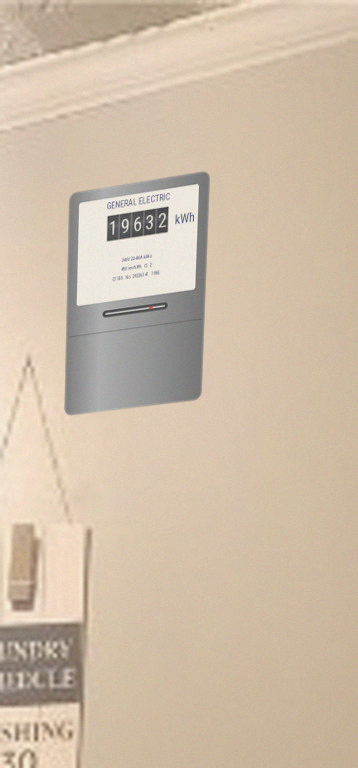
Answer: 19632 (kWh)
